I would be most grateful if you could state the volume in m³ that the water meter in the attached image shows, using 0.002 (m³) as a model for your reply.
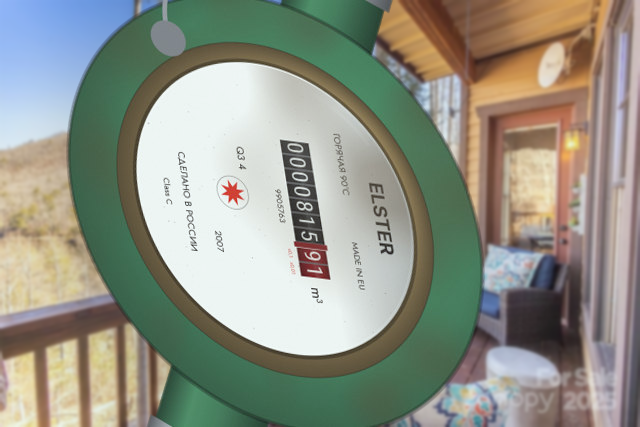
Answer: 815.91 (m³)
